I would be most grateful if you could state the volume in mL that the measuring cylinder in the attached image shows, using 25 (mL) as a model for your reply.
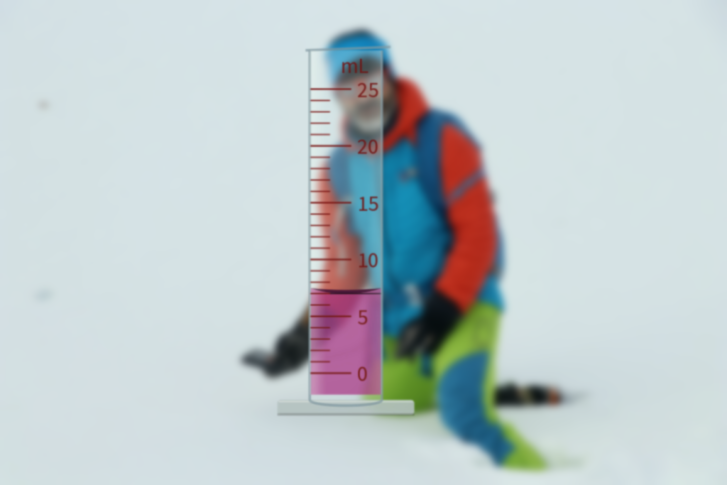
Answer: 7 (mL)
